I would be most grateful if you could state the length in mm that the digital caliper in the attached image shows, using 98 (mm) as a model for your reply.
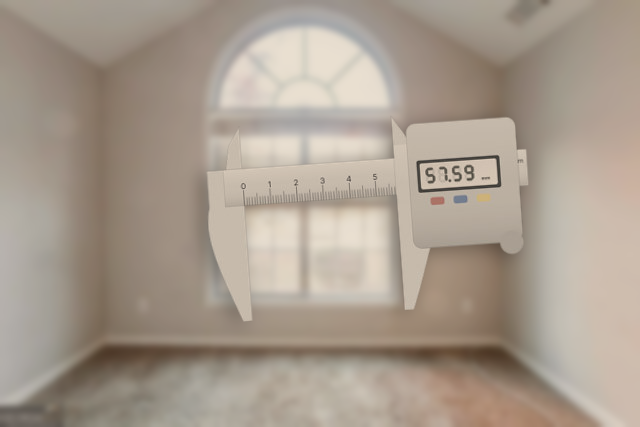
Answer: 57.59 (mm)
